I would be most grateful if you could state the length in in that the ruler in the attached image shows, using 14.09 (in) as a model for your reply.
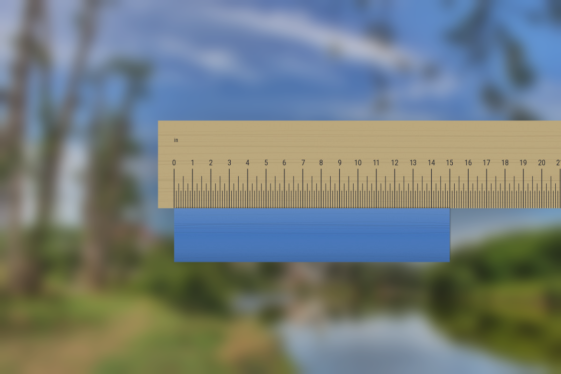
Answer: 15 (in)
